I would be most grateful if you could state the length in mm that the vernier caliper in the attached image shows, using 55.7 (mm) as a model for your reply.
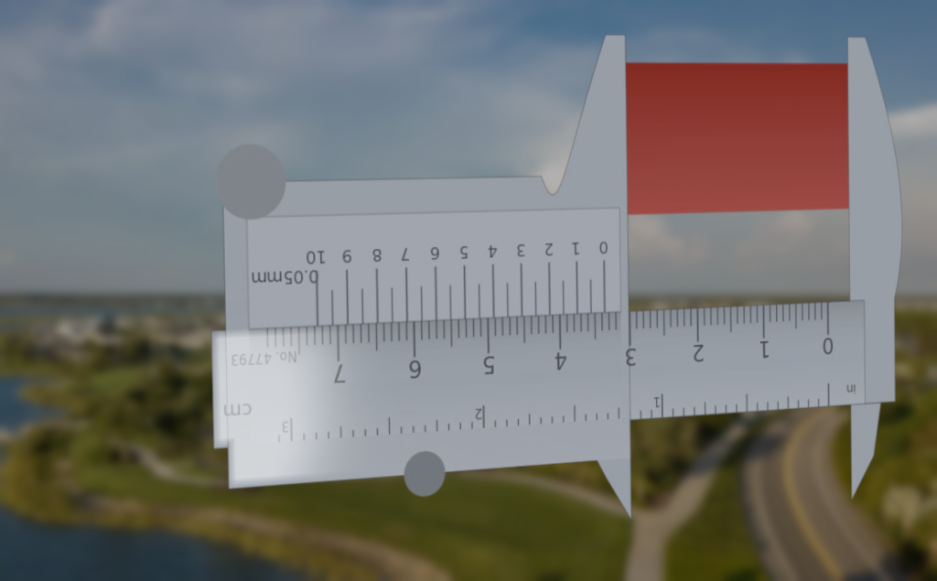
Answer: 33.6 (mm)
